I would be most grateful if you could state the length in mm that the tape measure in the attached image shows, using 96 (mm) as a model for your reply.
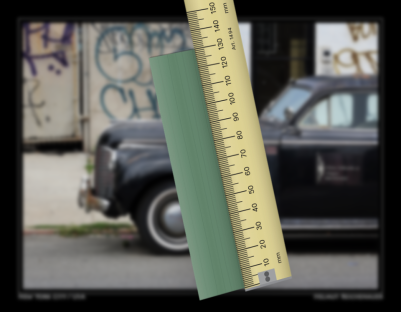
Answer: 130 (mm)
